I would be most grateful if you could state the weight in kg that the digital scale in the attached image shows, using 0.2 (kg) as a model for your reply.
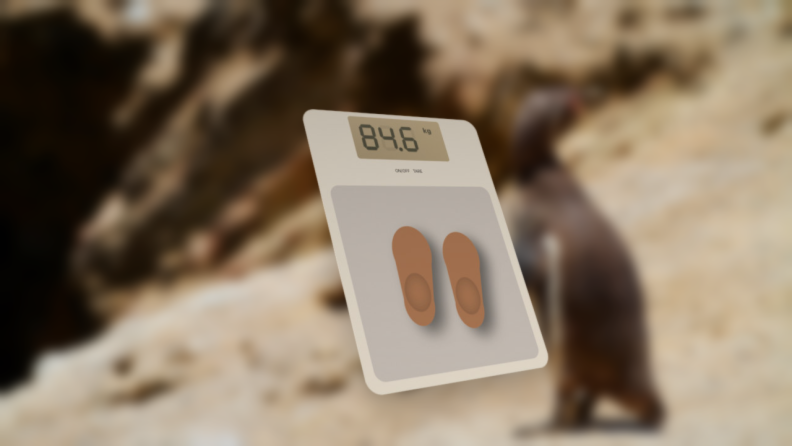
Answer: 84.6 (kg)
